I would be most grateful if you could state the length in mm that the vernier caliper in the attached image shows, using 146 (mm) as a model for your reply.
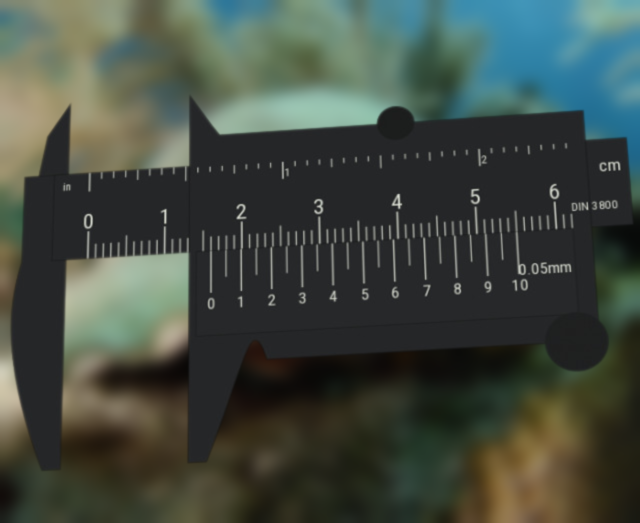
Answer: 16.0 (mm)
